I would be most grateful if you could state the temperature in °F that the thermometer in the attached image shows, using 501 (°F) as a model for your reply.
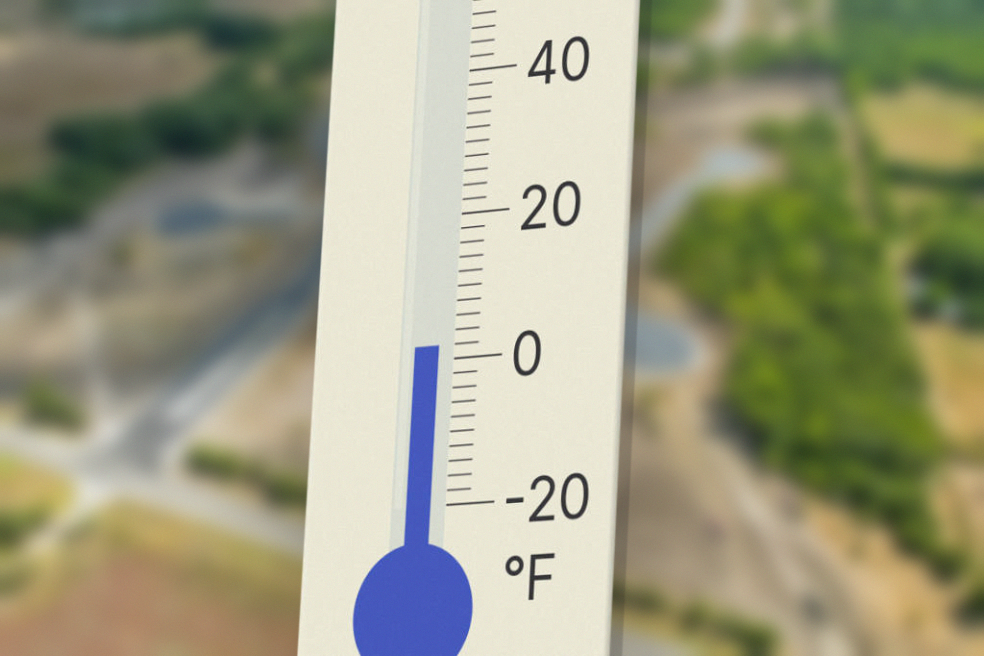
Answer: 2 (°F)
